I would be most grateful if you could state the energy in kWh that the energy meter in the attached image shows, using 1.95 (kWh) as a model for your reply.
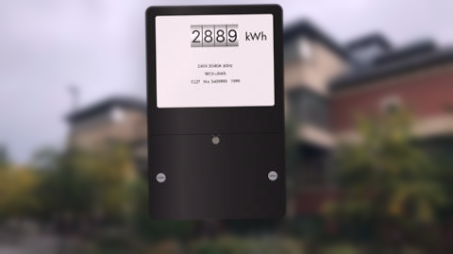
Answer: 2889 (kWh)
